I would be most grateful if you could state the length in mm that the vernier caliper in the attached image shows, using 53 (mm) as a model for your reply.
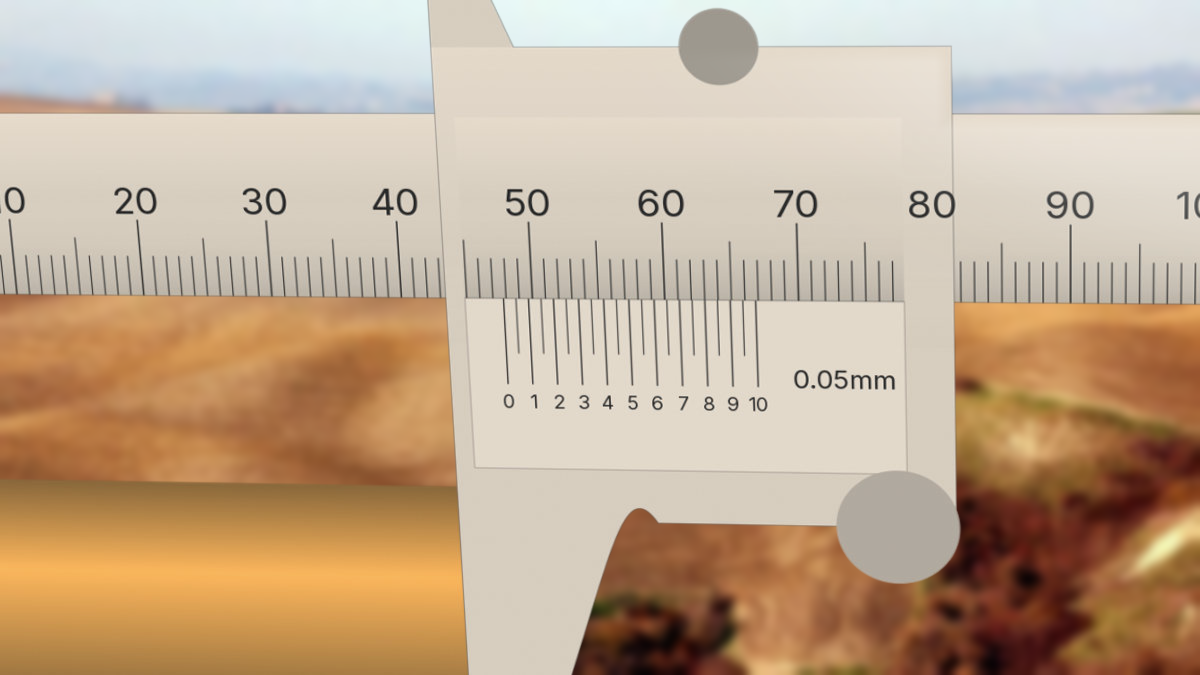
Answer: 47.8 (mm)
